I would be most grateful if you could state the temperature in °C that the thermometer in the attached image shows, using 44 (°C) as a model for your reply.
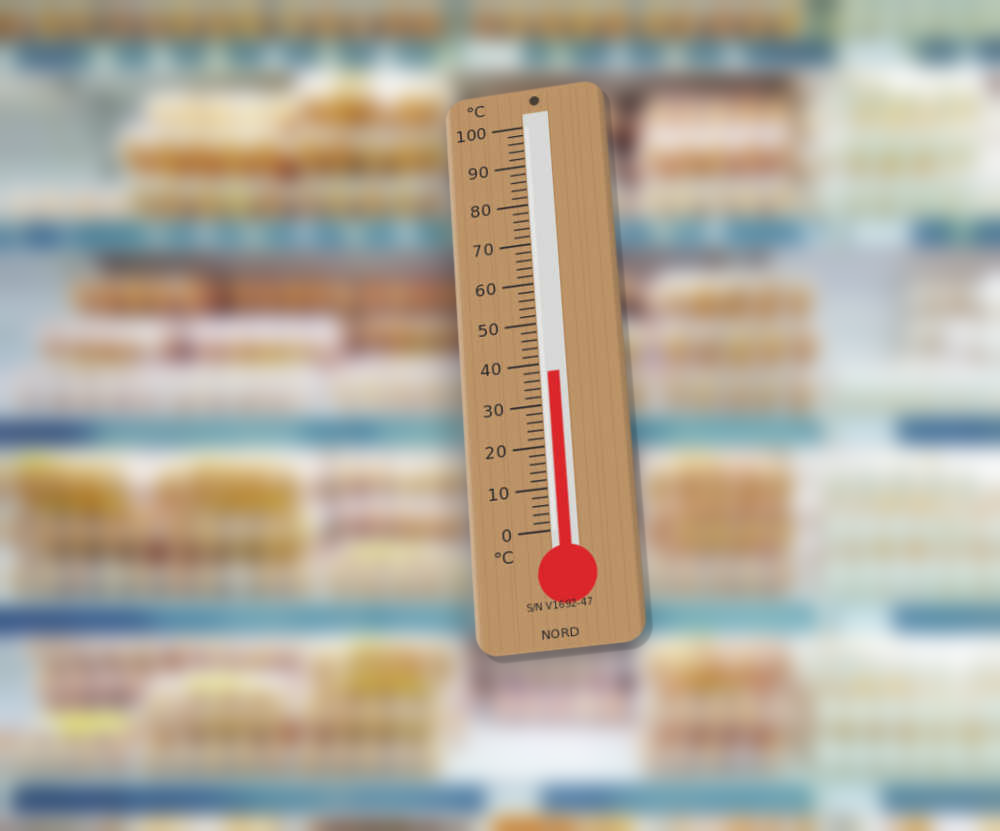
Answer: 38 (°C)
